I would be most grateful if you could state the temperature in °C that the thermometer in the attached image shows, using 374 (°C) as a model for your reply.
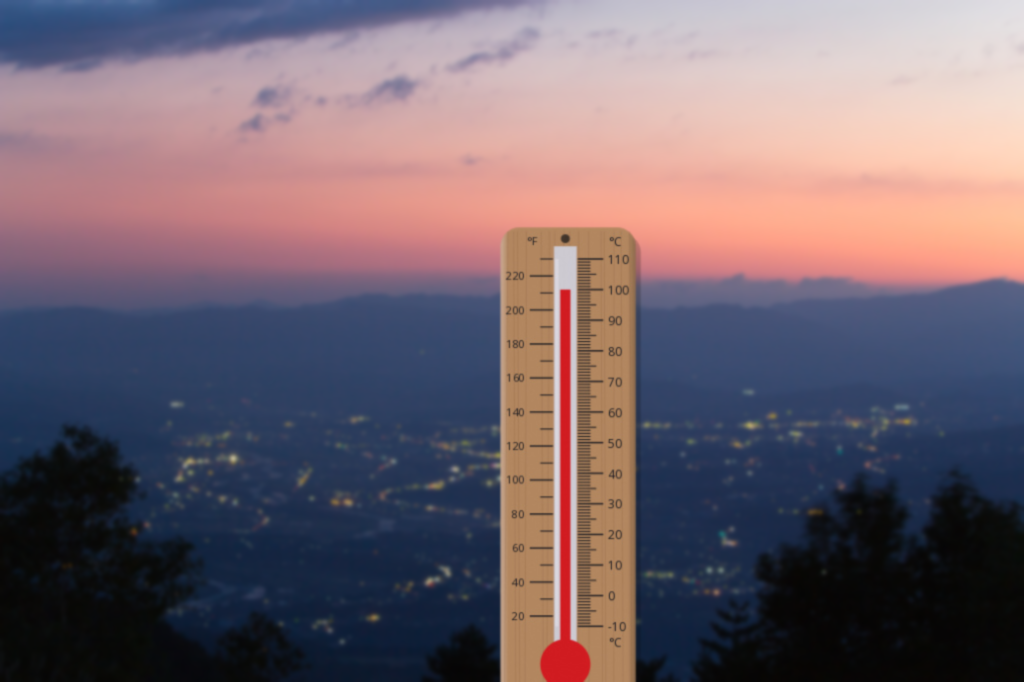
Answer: 100 (°C)
